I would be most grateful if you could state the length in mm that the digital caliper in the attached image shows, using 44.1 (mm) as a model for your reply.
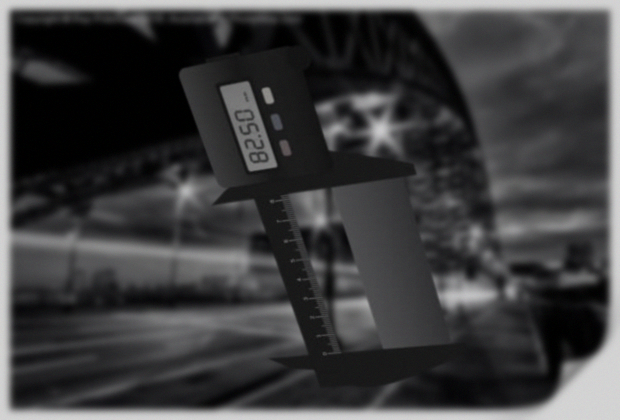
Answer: 82.50 (mm)
